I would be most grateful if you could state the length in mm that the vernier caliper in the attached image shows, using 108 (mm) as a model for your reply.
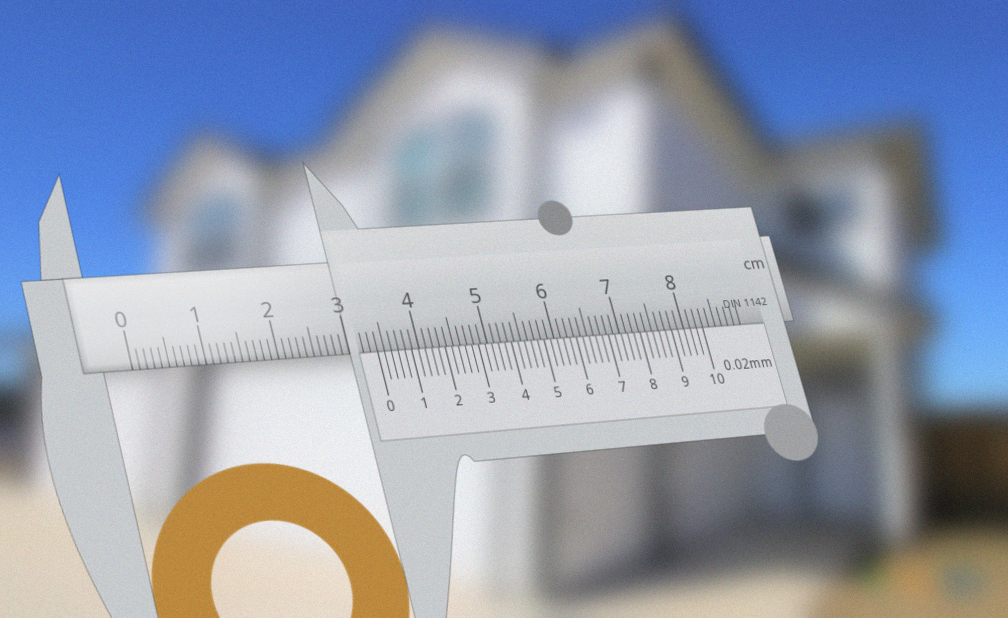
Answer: 34.0 (mm)
